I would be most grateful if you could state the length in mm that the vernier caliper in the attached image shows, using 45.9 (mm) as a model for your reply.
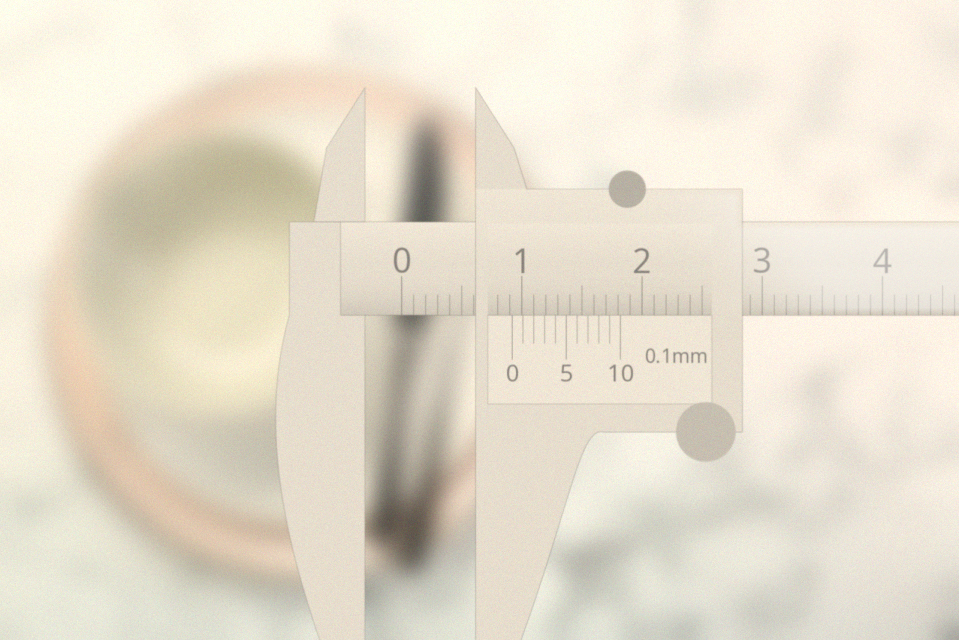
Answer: 9.2 (mm)
